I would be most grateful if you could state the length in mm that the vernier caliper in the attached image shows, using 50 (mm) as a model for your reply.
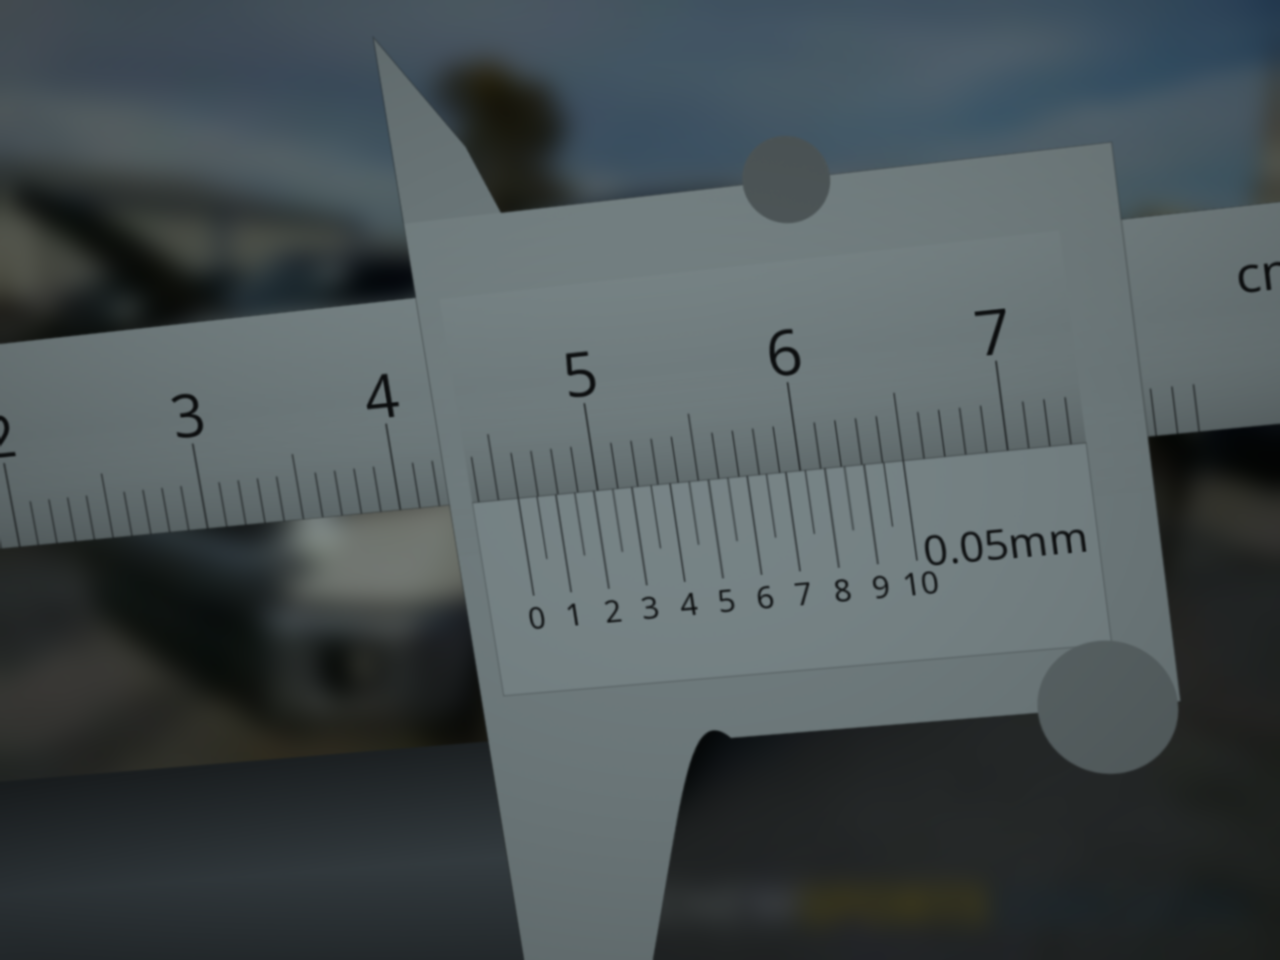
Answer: 46.0 (mm)
